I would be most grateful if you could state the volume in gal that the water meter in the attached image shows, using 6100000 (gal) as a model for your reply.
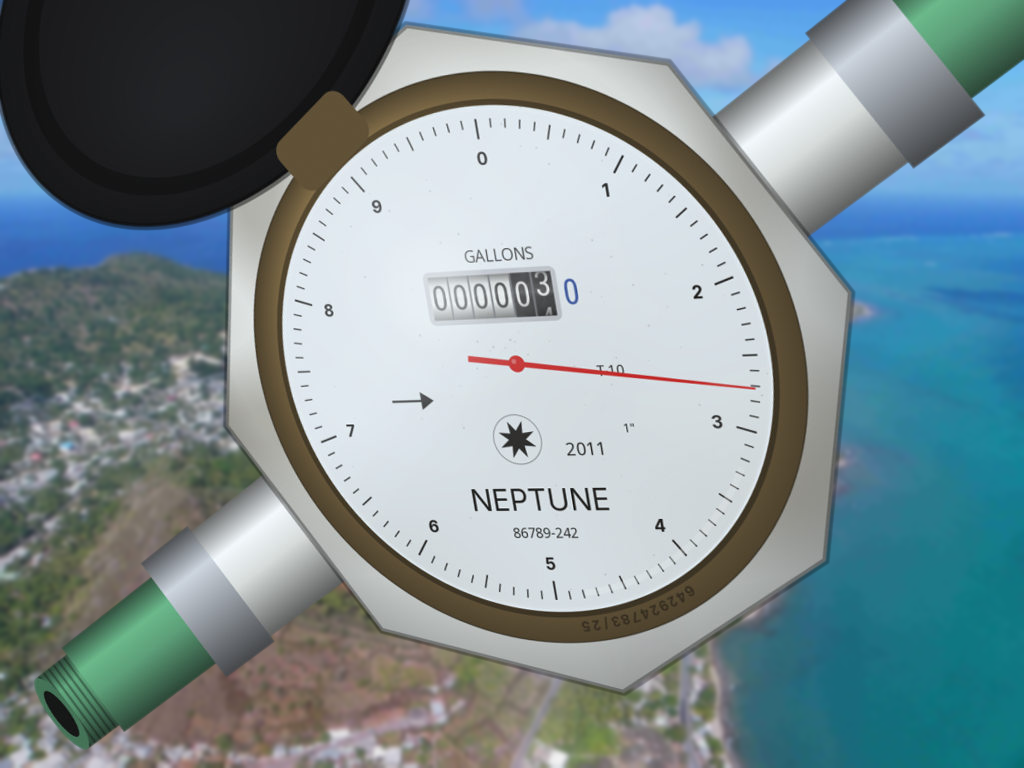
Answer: 32.7 (gal)
